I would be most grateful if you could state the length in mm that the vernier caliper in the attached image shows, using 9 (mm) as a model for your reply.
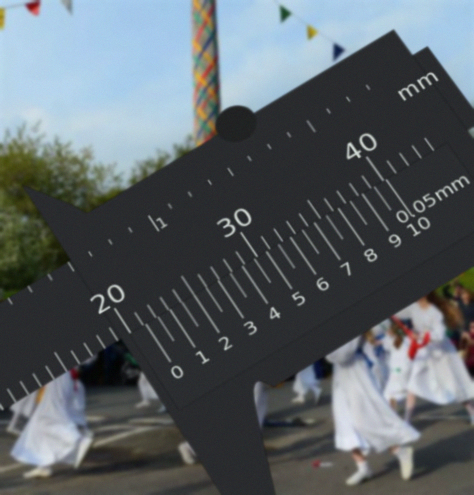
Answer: 21.2 (mm)
